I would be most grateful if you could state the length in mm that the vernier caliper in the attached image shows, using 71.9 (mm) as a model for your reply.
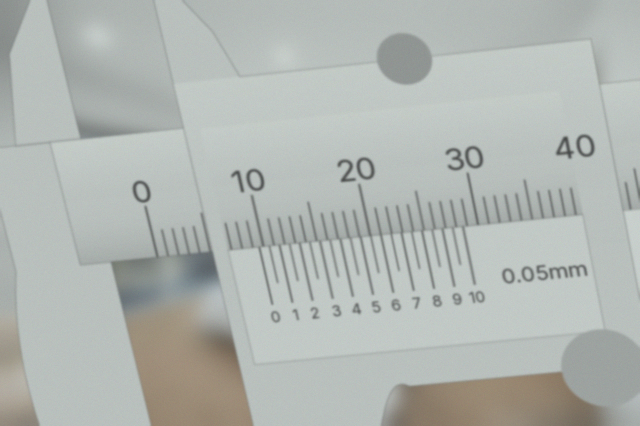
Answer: 9.6 (mm)
